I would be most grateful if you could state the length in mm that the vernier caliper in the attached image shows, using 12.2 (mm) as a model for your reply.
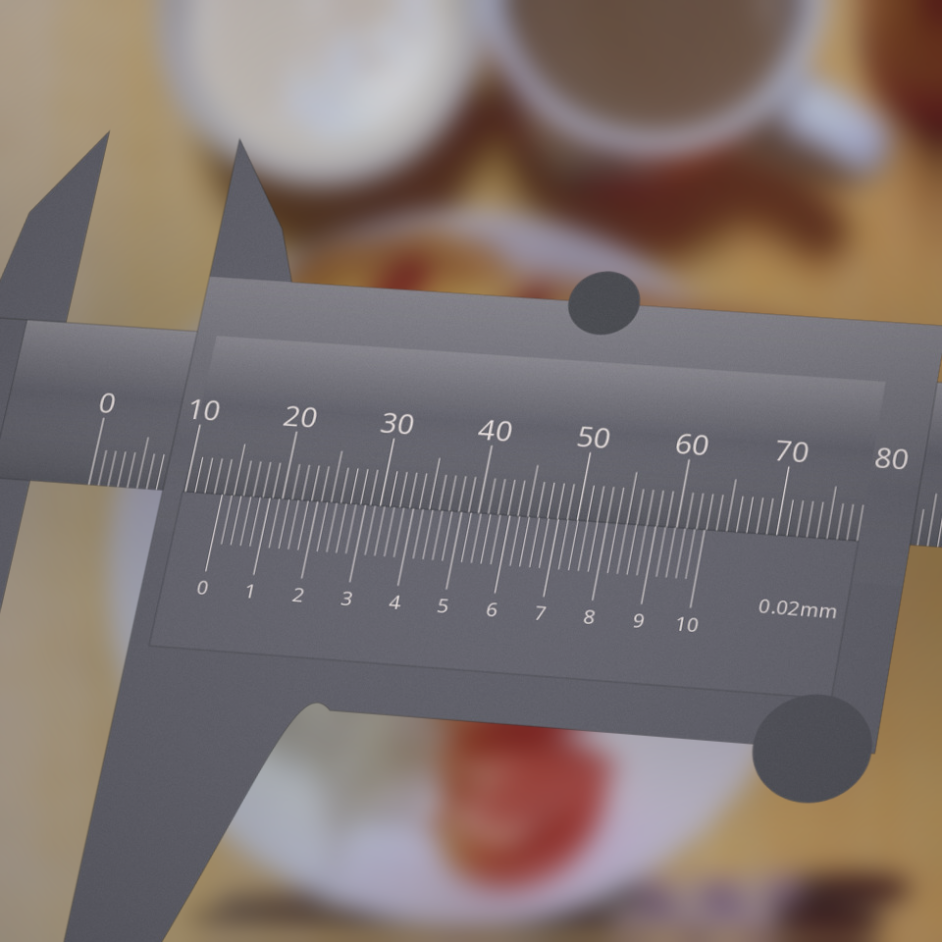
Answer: 13.8 (mm)
